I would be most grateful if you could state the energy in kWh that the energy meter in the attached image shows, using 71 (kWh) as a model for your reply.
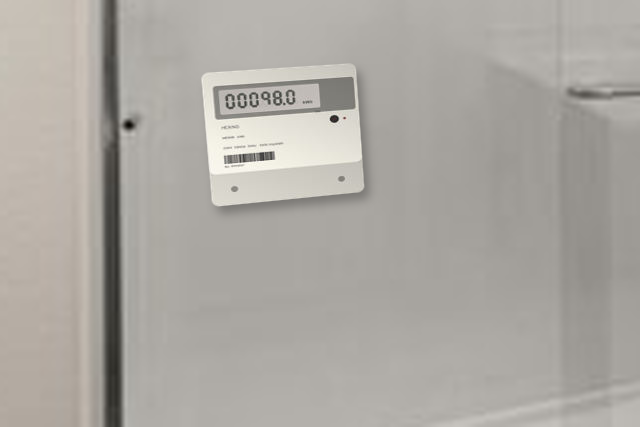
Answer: 98.0 (kWh)
